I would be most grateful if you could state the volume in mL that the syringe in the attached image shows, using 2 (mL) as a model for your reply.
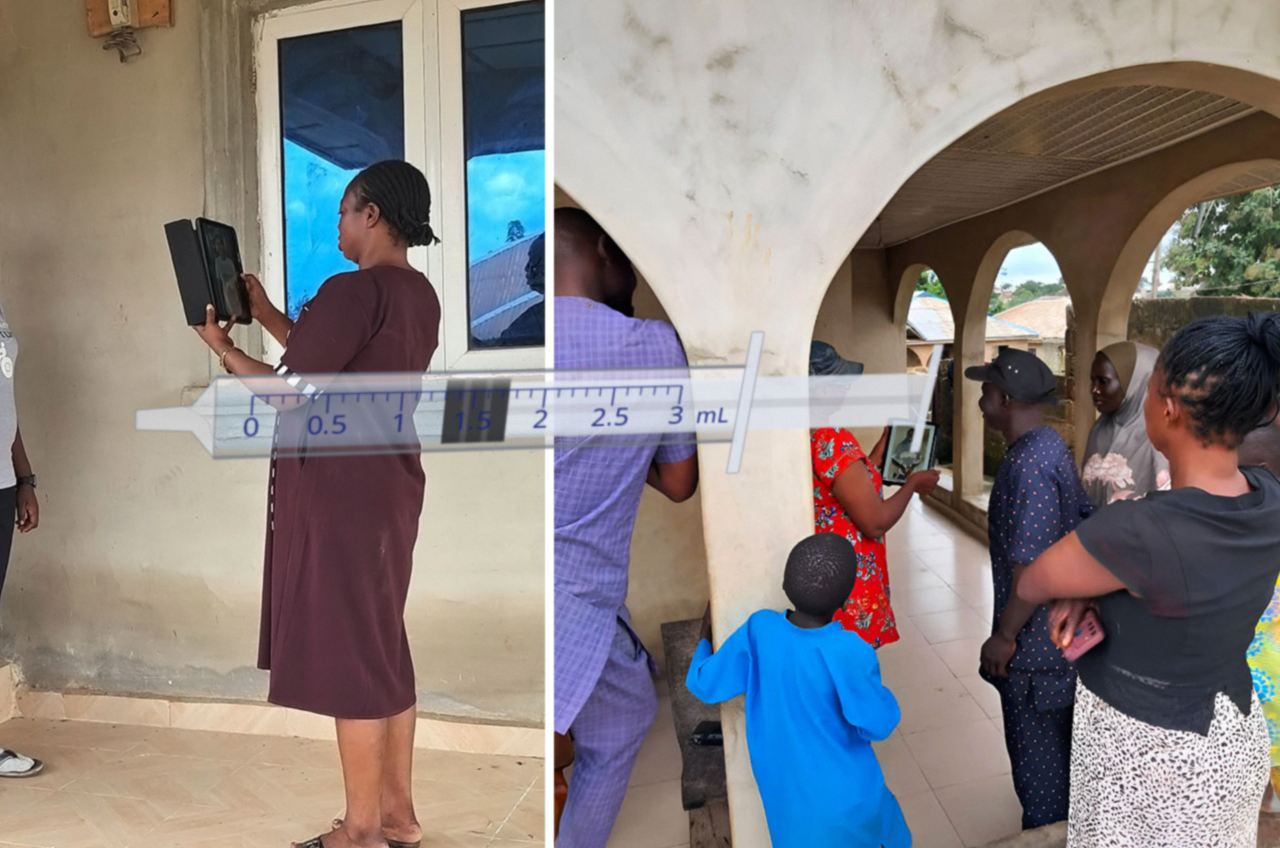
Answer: 1.3 (mL)
